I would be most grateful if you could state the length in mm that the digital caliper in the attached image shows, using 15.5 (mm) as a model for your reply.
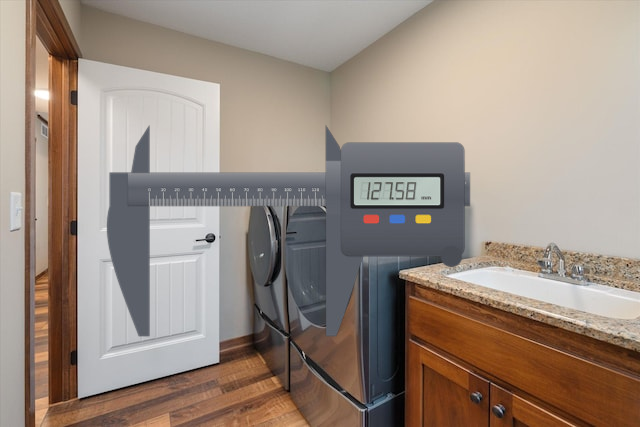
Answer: 127.58 (mm)
